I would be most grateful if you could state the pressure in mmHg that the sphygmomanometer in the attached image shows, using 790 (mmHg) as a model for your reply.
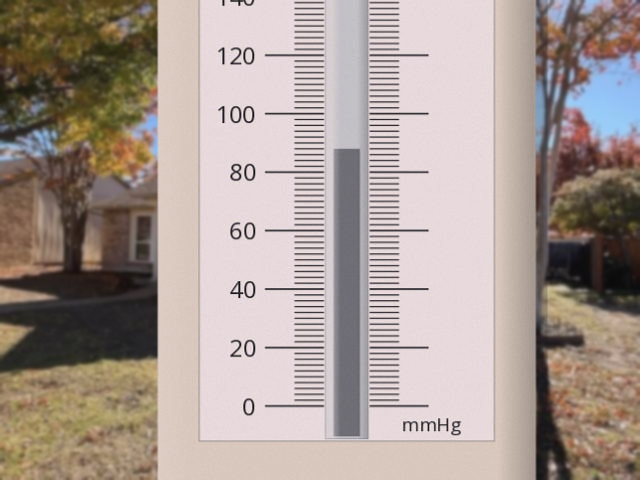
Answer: 88 (mmHg)
